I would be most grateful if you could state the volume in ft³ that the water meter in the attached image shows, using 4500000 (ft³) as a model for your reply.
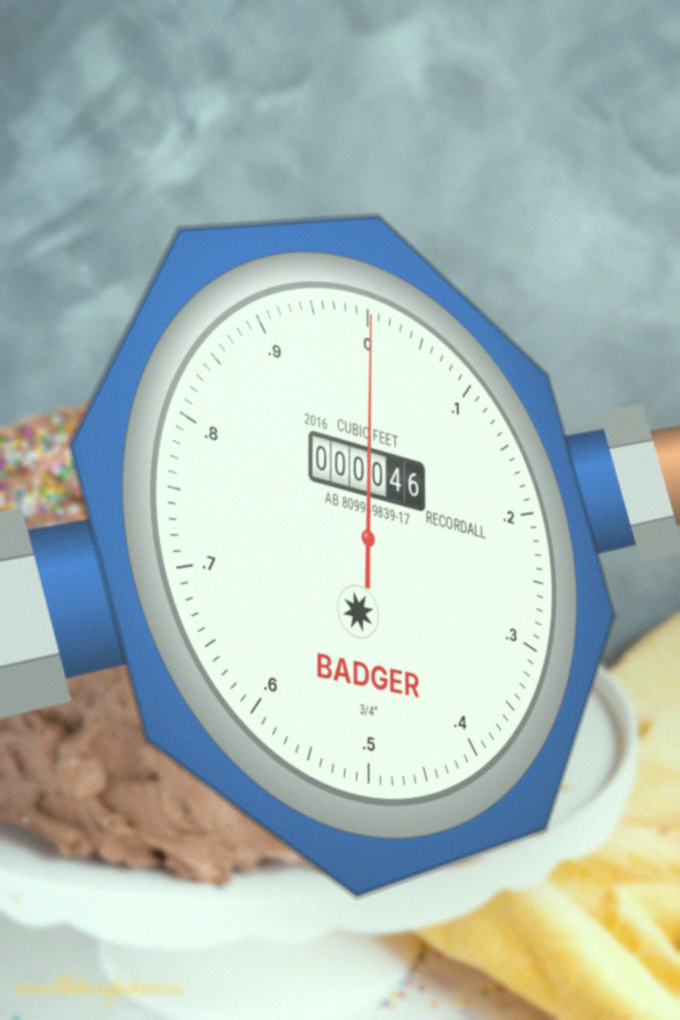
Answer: 46.00 (ft³)
